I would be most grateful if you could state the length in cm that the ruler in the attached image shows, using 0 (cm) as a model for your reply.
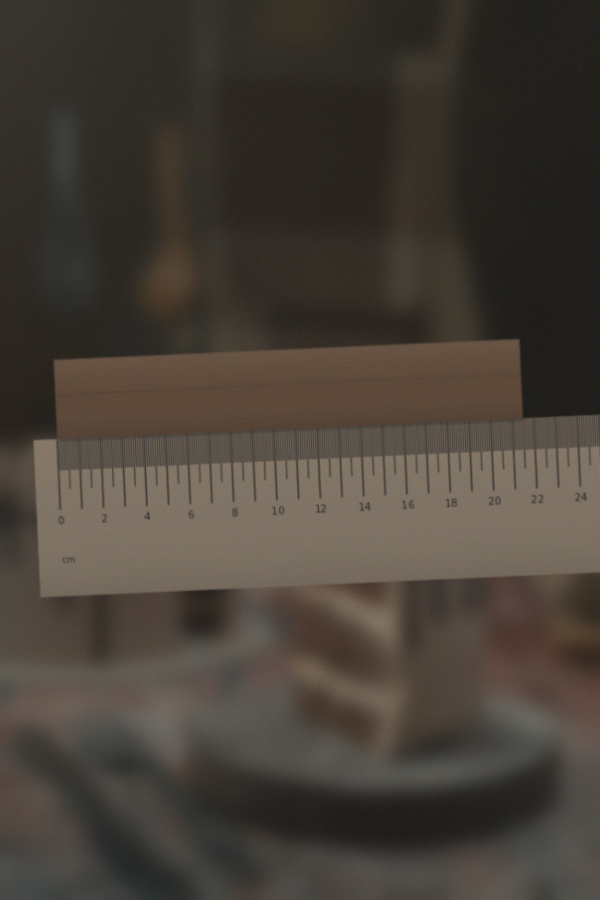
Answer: 21.5 (cm)
